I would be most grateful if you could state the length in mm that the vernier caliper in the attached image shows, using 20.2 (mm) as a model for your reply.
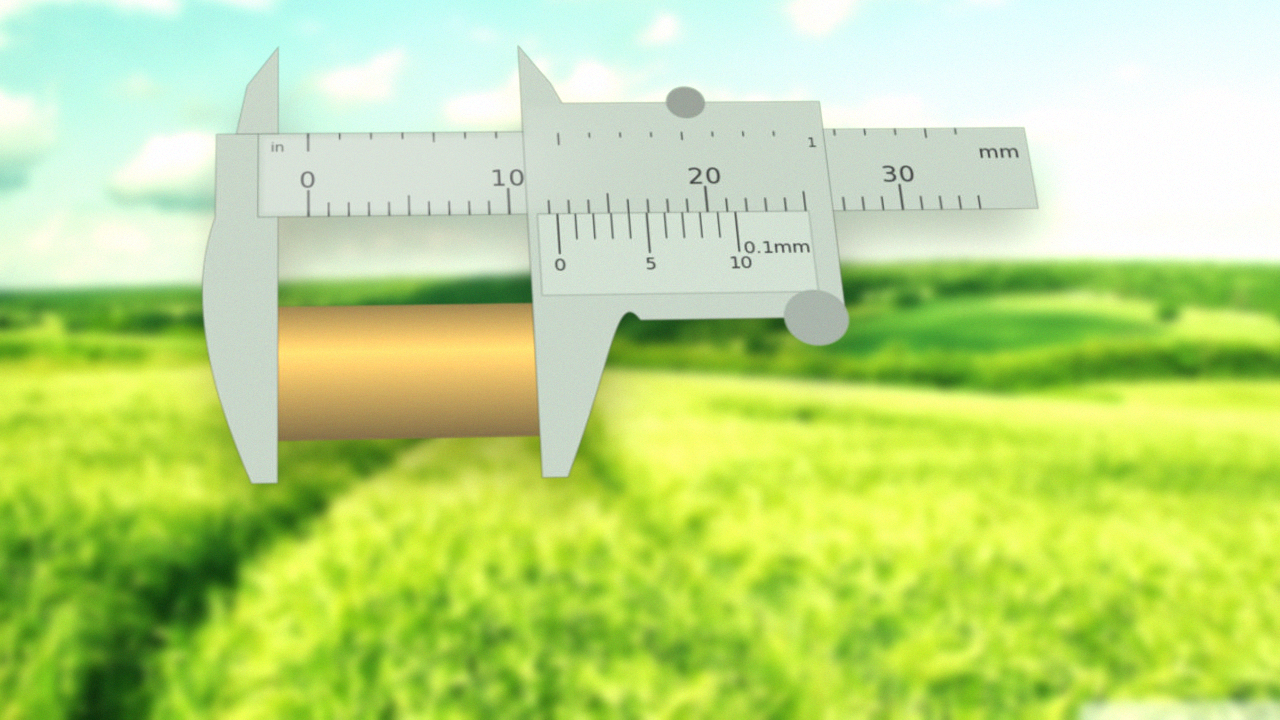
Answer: 12.4 (mm)
